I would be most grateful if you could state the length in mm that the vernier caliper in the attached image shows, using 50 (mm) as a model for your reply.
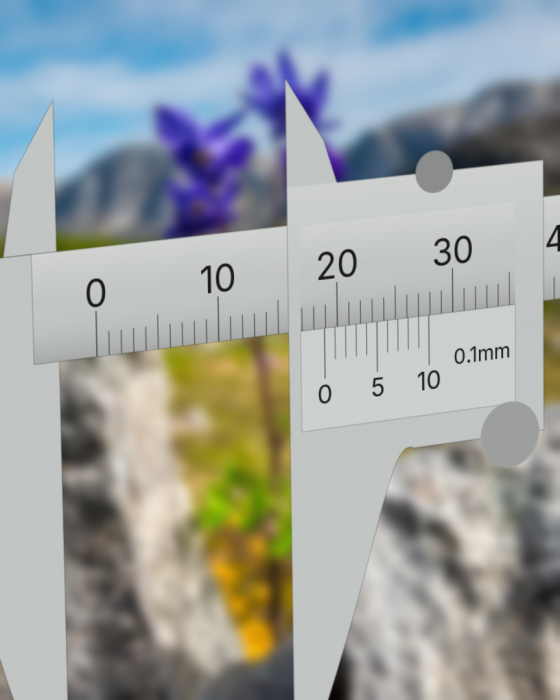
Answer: 18.9 (mm)
